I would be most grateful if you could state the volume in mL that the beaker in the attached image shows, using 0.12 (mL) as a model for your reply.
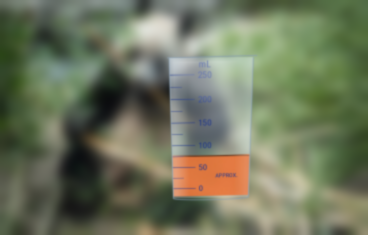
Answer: 75 (mL)
